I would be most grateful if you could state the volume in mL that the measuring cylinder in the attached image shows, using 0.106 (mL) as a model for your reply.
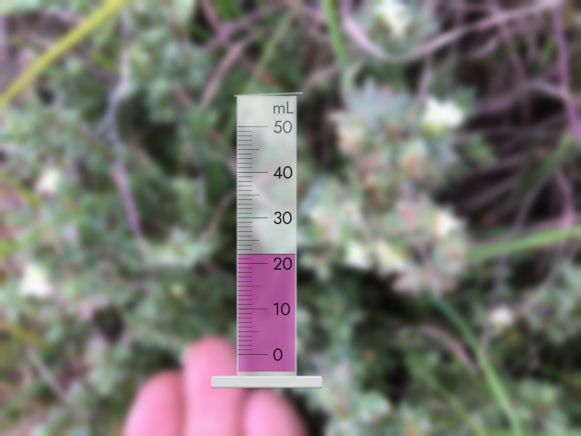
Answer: 22 (mL)
